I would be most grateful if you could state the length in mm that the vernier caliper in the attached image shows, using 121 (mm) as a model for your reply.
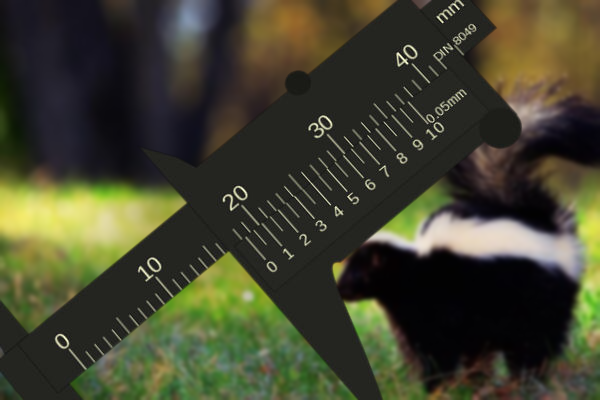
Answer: 18.4 (mm)
